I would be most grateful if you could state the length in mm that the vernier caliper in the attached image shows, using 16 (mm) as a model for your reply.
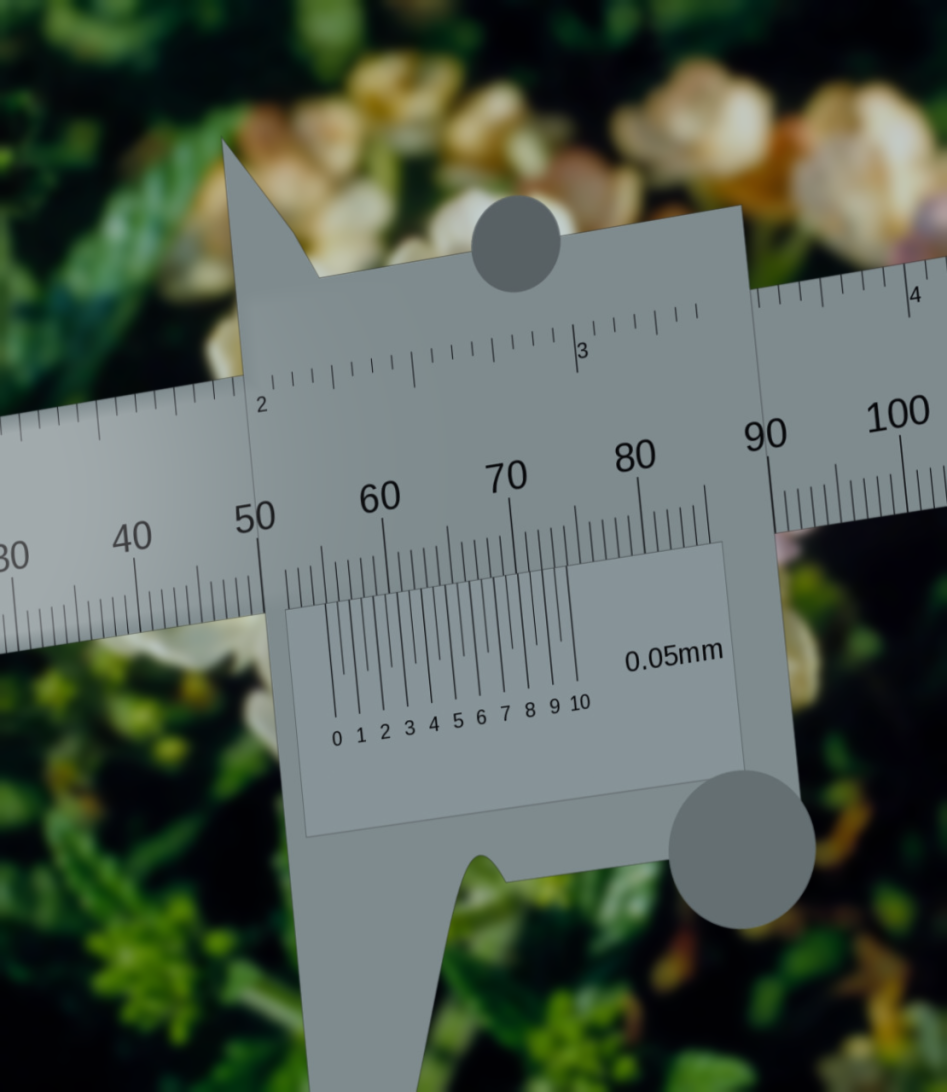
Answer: 54.9 (mm)
